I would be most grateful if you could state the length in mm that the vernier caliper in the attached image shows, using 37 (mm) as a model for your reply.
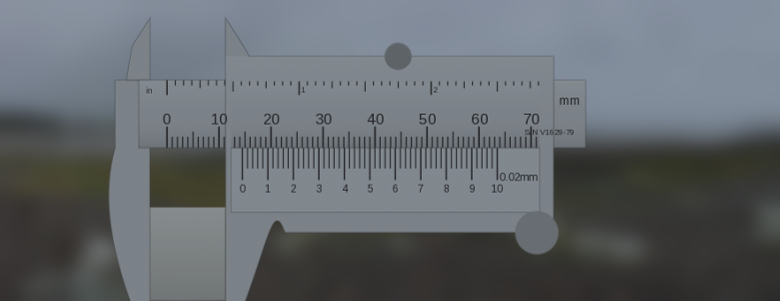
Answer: 14.5 (mm)
